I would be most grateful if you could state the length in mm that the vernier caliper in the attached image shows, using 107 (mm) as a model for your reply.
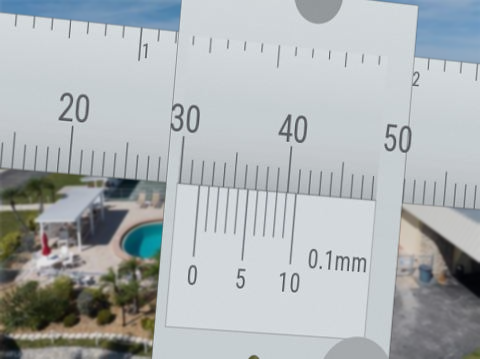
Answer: 31.8 (mm)
